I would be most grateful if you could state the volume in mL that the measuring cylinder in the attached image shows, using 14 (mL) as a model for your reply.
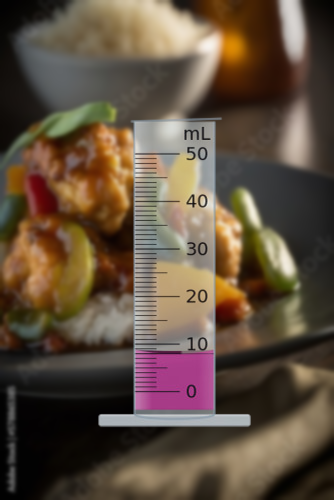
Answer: 8 (mL)
